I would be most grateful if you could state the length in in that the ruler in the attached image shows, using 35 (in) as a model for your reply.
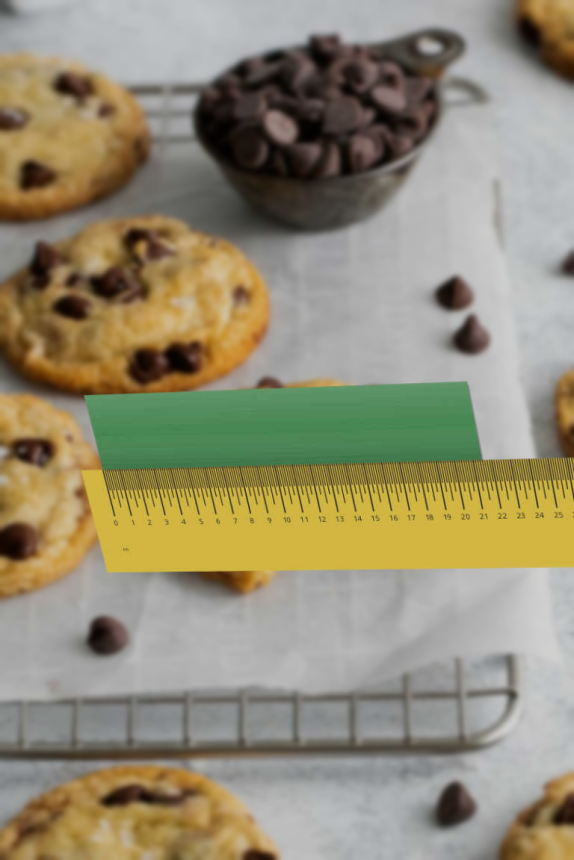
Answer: 21.5 (in)
